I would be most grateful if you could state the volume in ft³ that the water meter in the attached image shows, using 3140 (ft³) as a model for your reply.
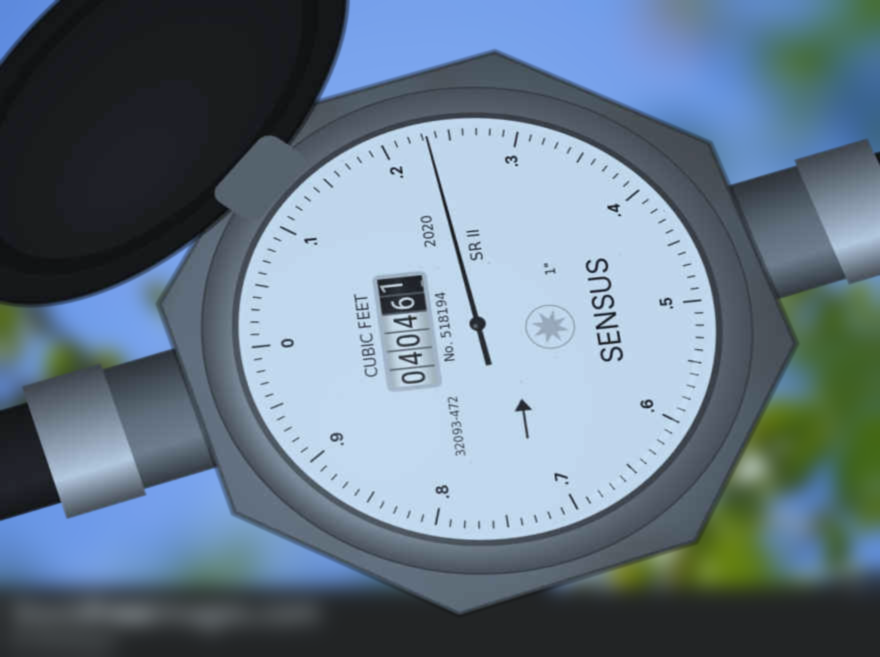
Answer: 40461.23 (ft³)
